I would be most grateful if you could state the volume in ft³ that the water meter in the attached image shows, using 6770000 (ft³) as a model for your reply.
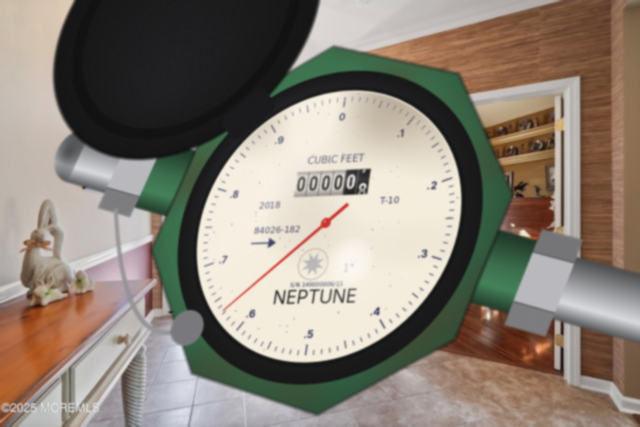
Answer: 7.63 (ft³)
